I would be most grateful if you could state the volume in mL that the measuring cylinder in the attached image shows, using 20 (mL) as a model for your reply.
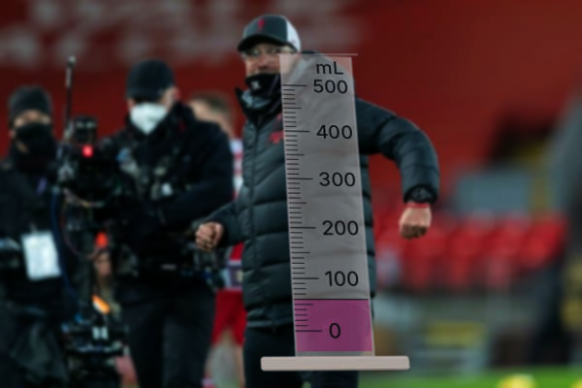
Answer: 60 (mL)
